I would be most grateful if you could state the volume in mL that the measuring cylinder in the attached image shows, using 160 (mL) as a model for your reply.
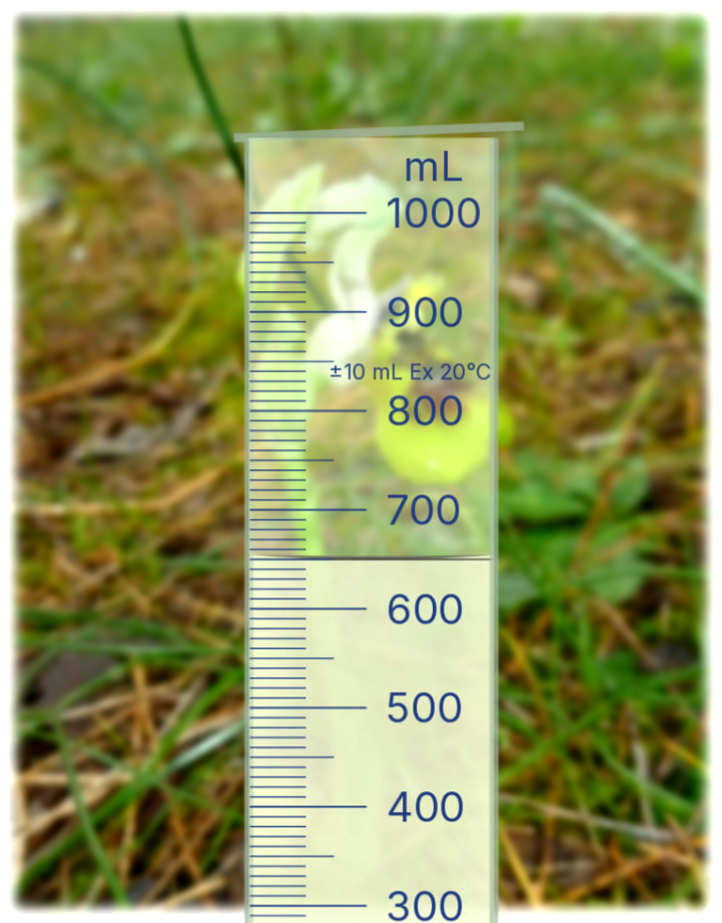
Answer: 650 (mL)
